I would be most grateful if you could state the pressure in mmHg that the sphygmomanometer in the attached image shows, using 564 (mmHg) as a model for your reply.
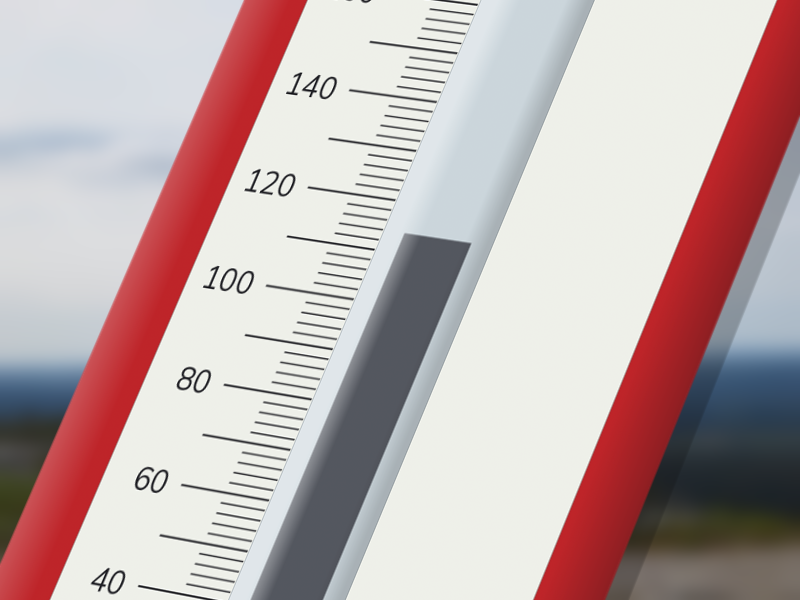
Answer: 114 (mmHg)
